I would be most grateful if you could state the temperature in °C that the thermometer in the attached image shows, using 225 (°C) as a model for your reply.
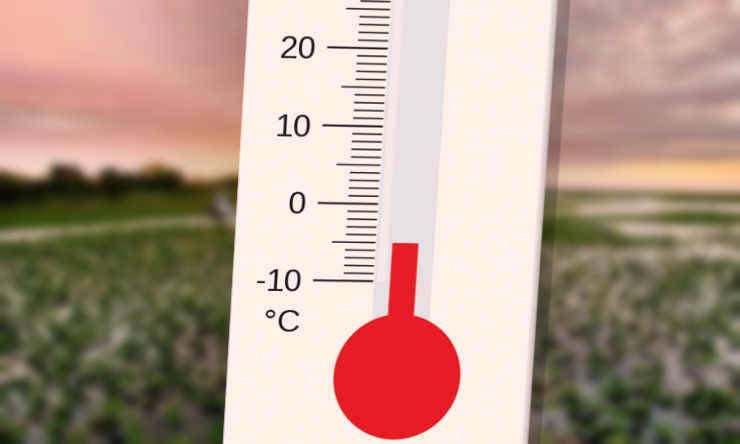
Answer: -5 (°C)
